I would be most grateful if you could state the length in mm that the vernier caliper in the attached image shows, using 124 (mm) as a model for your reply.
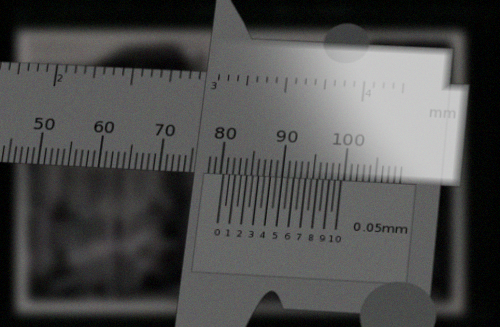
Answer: 80.5 (mm)
